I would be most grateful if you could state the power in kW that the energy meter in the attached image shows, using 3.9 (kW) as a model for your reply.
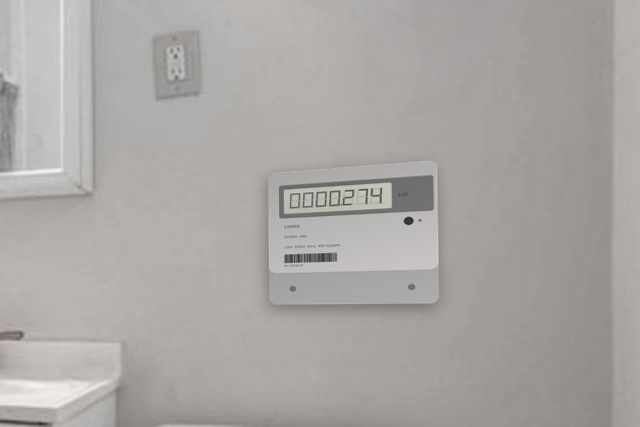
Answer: 0.274 (kW)
